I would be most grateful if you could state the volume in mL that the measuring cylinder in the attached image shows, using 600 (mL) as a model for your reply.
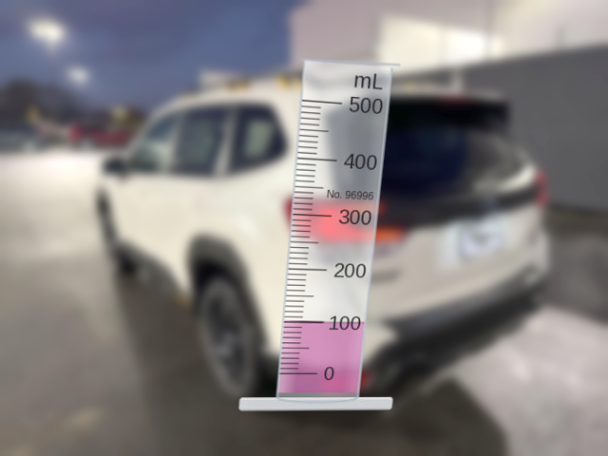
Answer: 100 (mL)
